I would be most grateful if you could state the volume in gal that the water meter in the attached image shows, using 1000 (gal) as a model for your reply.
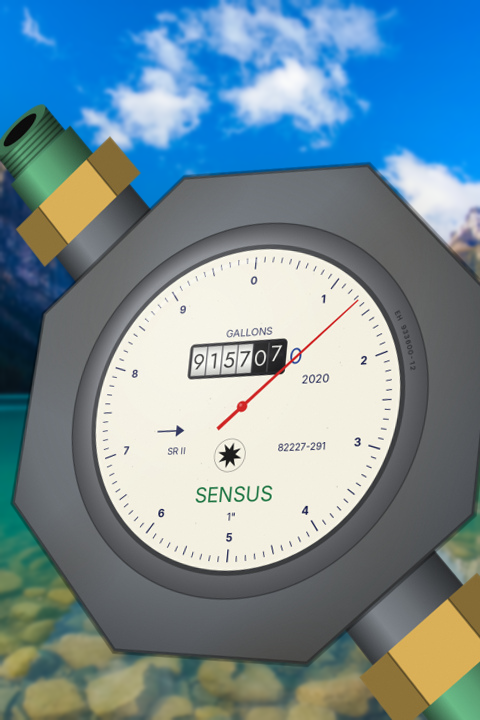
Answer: 9157071.3 (gal)
